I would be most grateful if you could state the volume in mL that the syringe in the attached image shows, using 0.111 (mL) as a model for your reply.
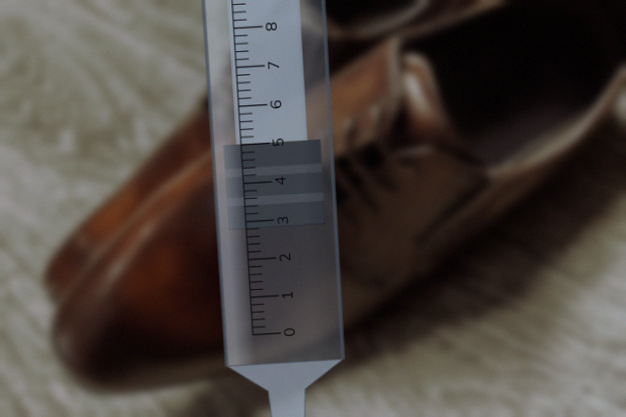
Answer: 2.8 (mL)
